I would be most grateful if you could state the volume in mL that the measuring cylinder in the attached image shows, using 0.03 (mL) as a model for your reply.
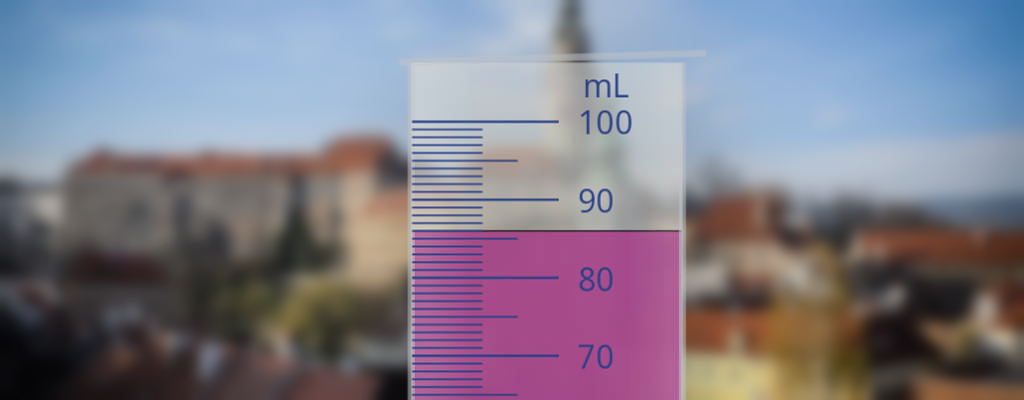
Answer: 86 (mL)
